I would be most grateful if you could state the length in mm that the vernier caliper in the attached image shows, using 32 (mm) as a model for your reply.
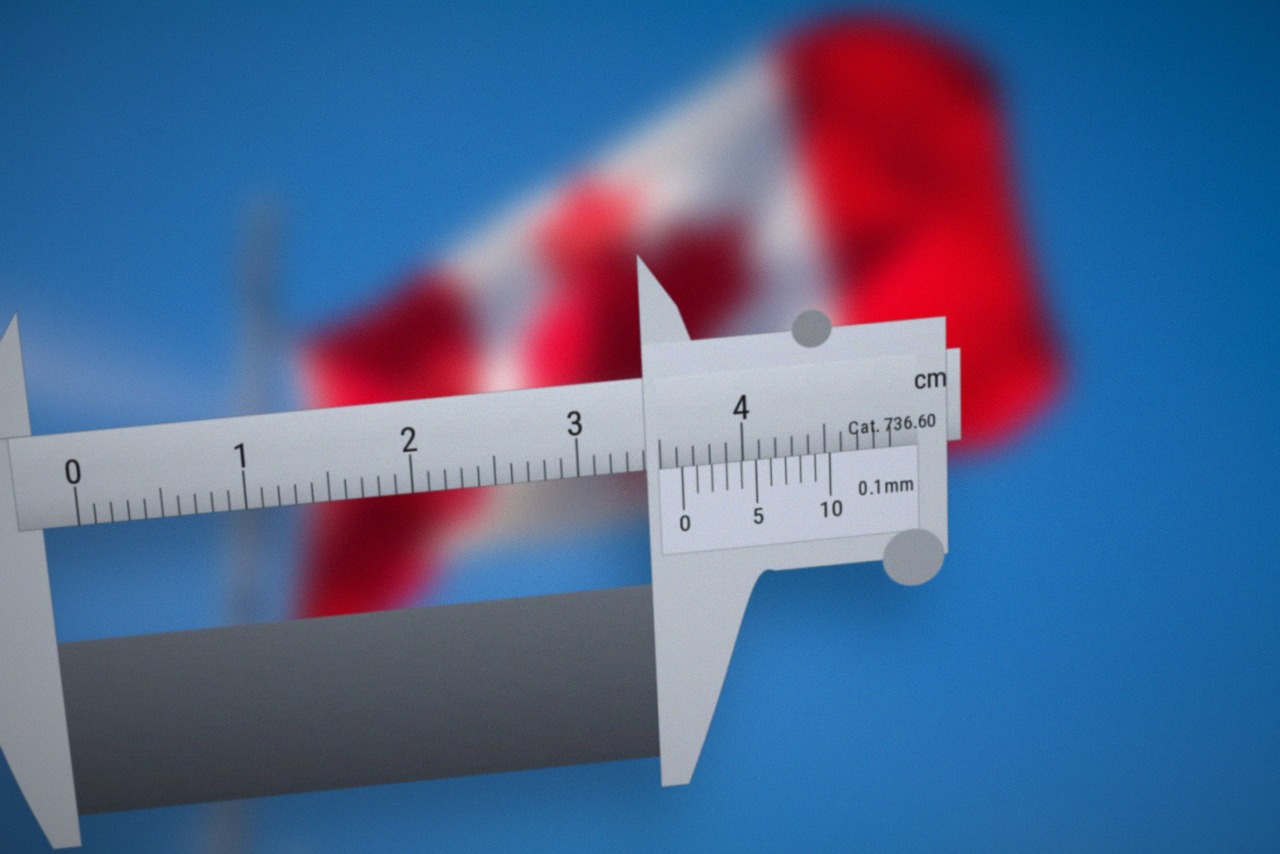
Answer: 36.3 (mm)
